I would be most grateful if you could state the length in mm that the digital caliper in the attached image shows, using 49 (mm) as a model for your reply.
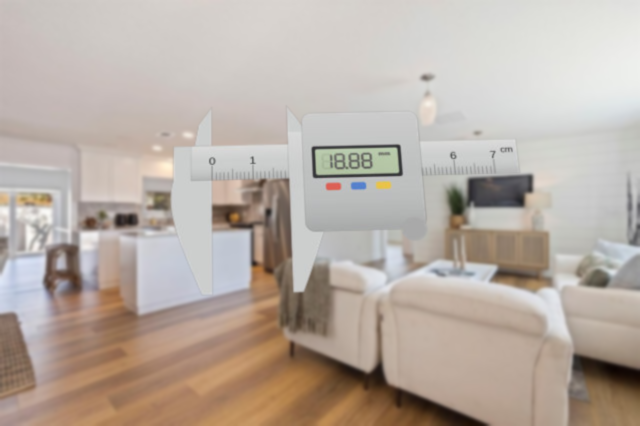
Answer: 18.88 (mm)
